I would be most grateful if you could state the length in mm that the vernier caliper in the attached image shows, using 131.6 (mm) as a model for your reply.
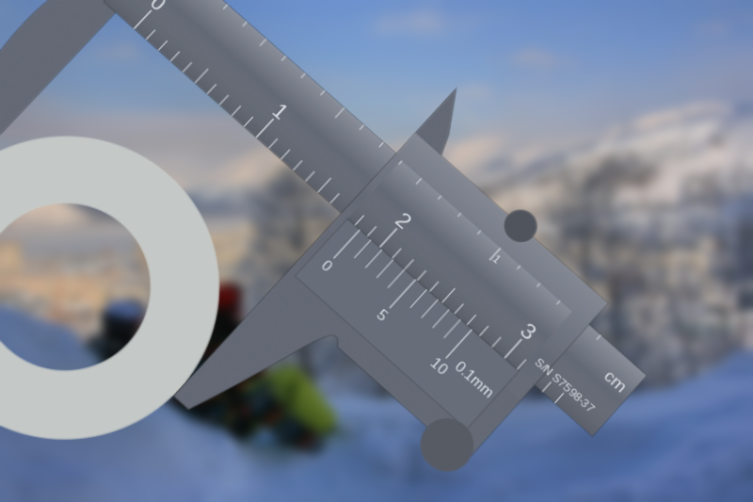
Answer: 18.4 (mm)
